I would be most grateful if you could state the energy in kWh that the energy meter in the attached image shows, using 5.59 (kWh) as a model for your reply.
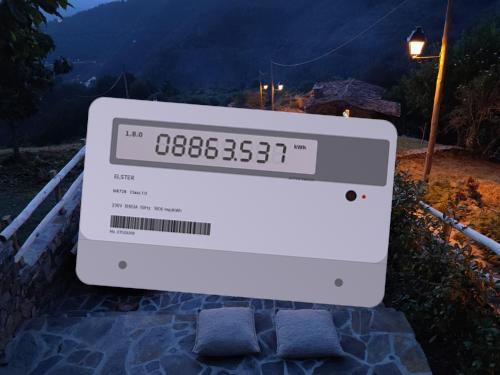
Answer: 8863.537 (kWh)
